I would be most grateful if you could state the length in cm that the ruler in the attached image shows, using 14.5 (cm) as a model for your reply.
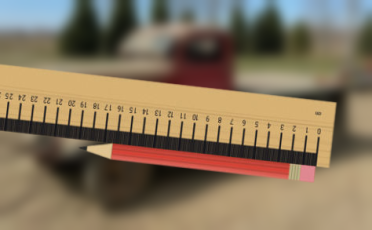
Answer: 19 (cm)
